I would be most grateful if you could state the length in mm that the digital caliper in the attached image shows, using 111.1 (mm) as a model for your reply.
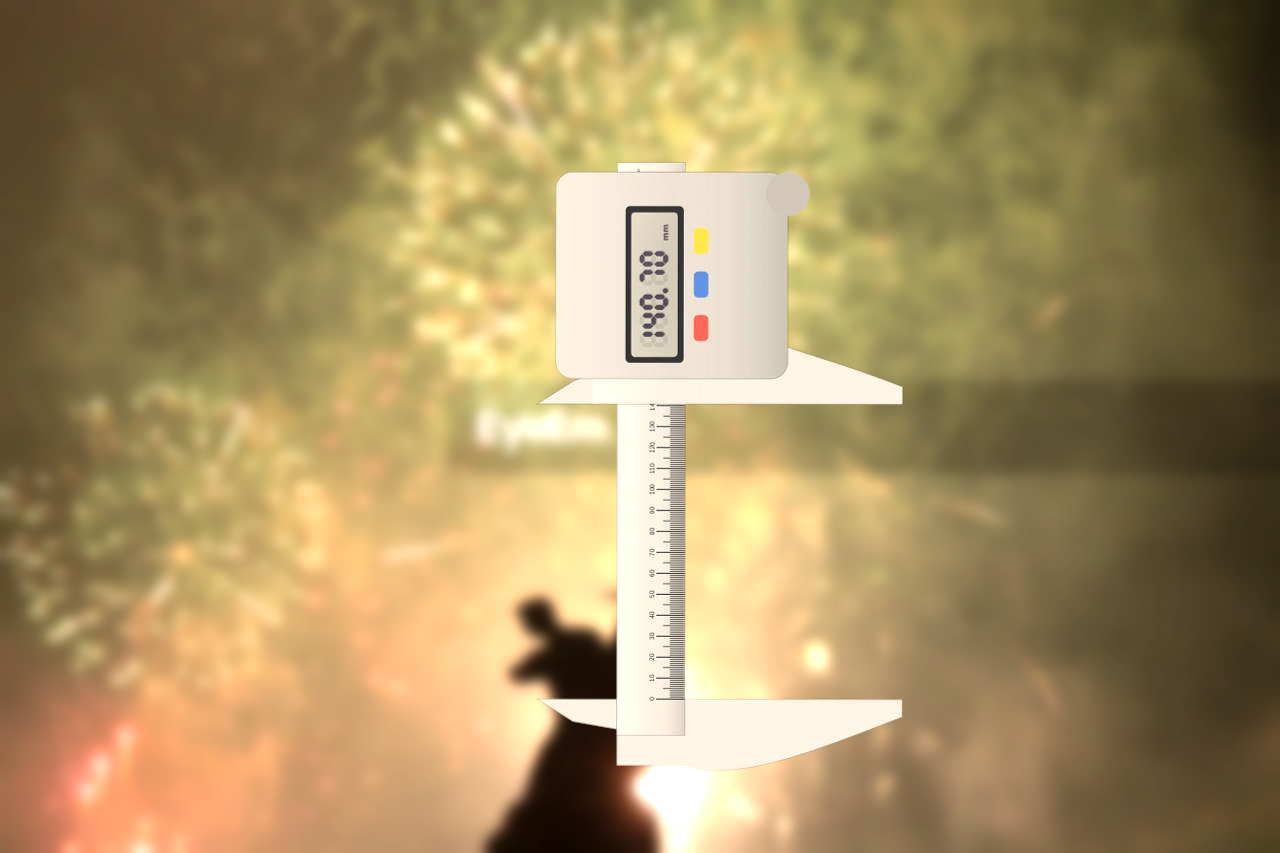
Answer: 140.70 (mm)
